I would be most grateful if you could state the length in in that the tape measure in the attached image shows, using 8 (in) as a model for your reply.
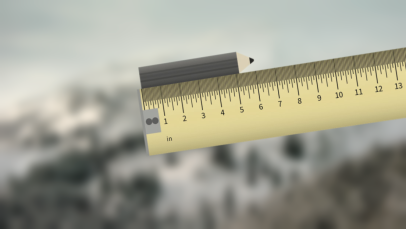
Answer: 6 (in)
